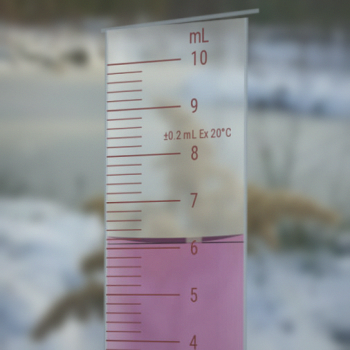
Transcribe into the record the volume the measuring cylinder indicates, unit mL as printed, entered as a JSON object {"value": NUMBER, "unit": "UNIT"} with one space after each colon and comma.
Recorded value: {"value": 6.1, "unit": "mL"}
